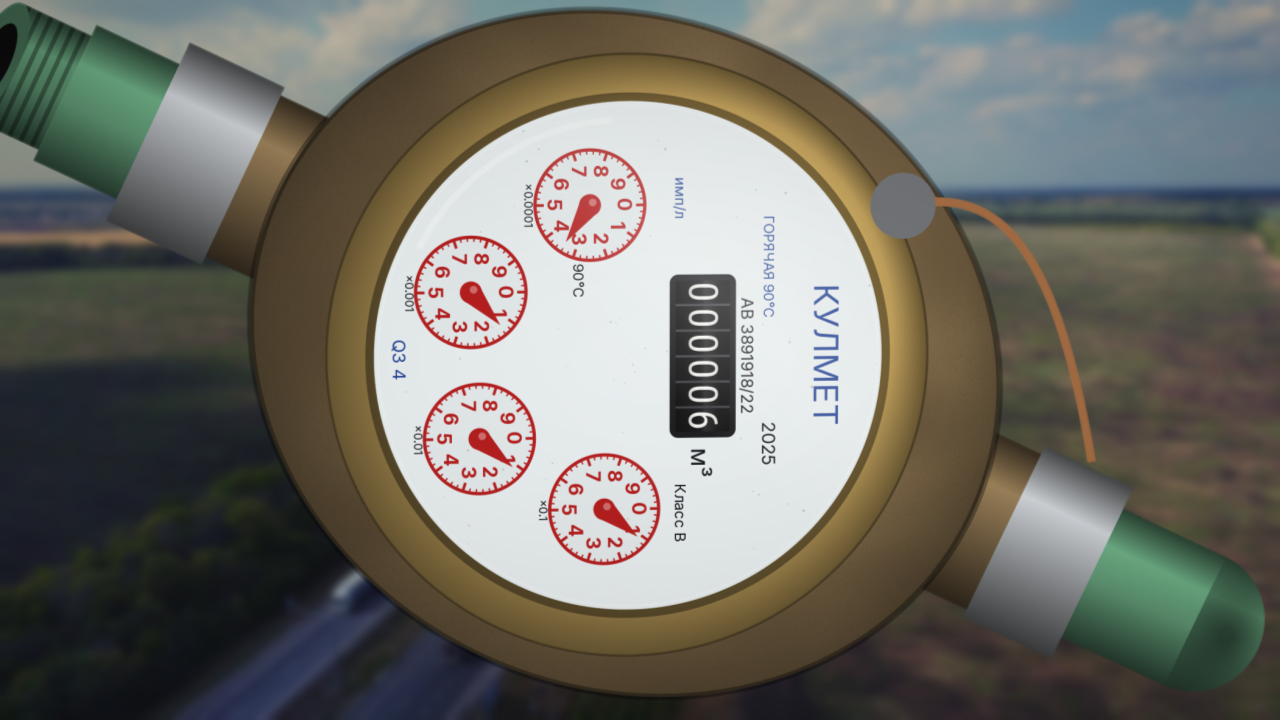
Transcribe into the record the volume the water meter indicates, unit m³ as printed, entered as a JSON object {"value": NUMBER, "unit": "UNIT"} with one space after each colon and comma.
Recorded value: {"value": 6.1113, "unit": "m³"}
